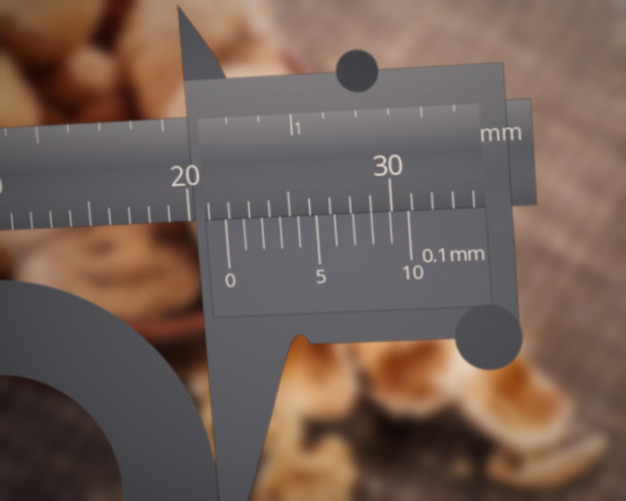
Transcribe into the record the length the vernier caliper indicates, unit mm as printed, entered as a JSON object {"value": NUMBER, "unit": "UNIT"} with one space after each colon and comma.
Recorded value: {"value": 21.8, "unit": "mm"}
